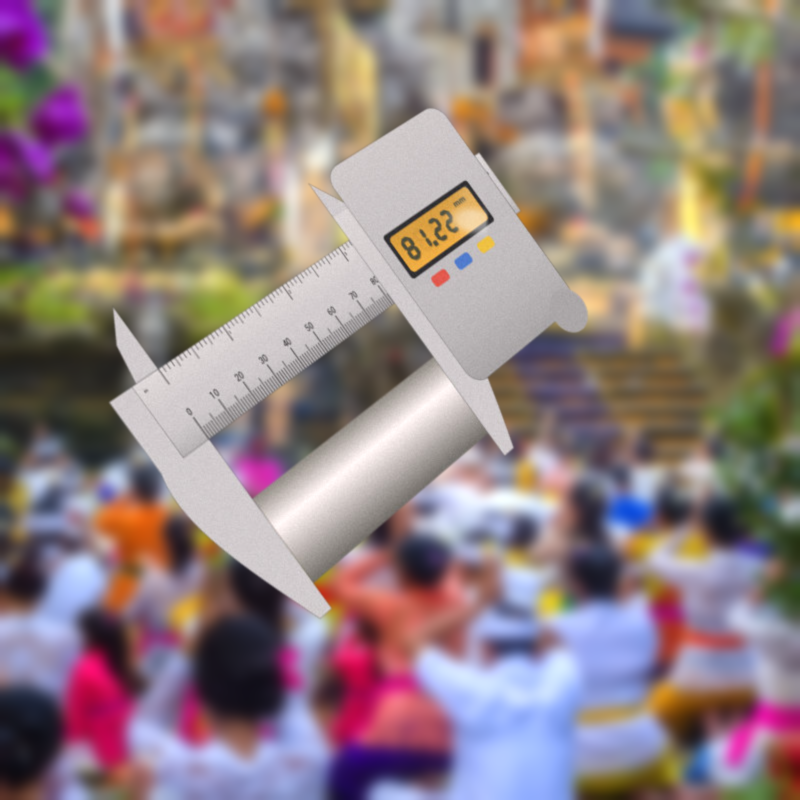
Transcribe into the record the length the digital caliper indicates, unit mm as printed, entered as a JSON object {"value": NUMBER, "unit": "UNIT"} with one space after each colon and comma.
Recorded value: {"value": 81.22, "unit": "mm"}
